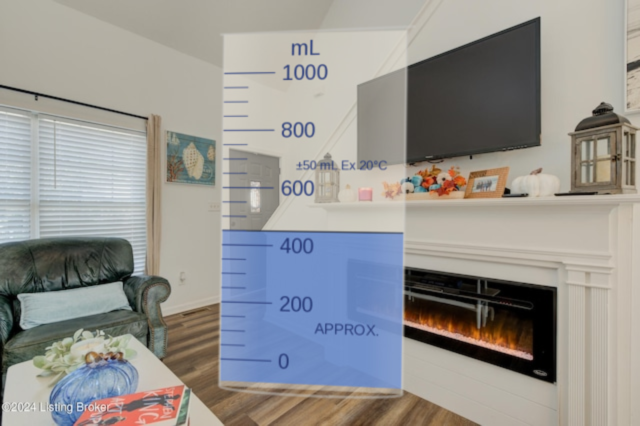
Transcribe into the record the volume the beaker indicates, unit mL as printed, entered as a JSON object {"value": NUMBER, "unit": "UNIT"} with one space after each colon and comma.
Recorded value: {"value": 450, "unit": "mL"}
